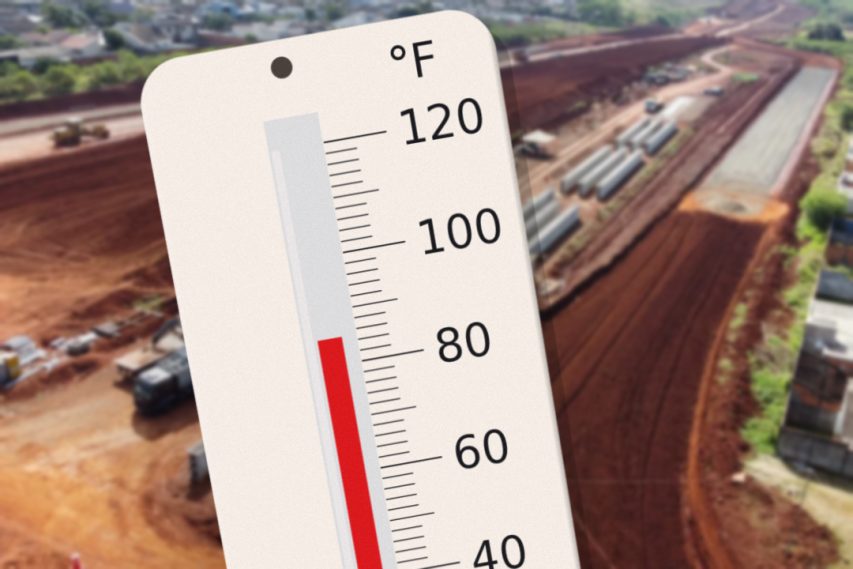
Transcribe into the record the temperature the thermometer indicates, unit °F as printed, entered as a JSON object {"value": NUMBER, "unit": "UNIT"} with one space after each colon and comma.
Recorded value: {"value": 85, "unit": "°F"}
